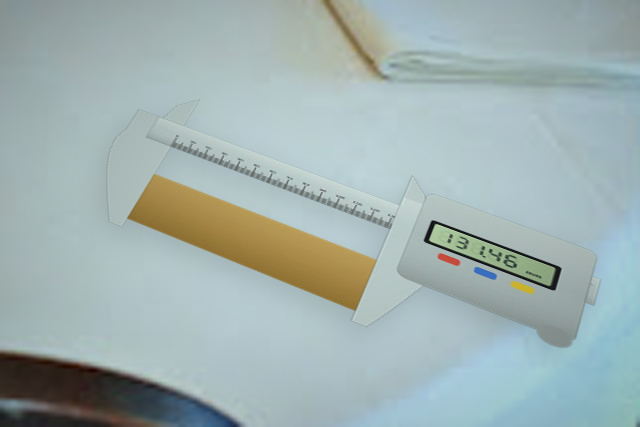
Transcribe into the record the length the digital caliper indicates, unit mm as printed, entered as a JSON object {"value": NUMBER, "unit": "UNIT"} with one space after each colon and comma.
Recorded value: {"value": 131.46, "unit": "mm"}
